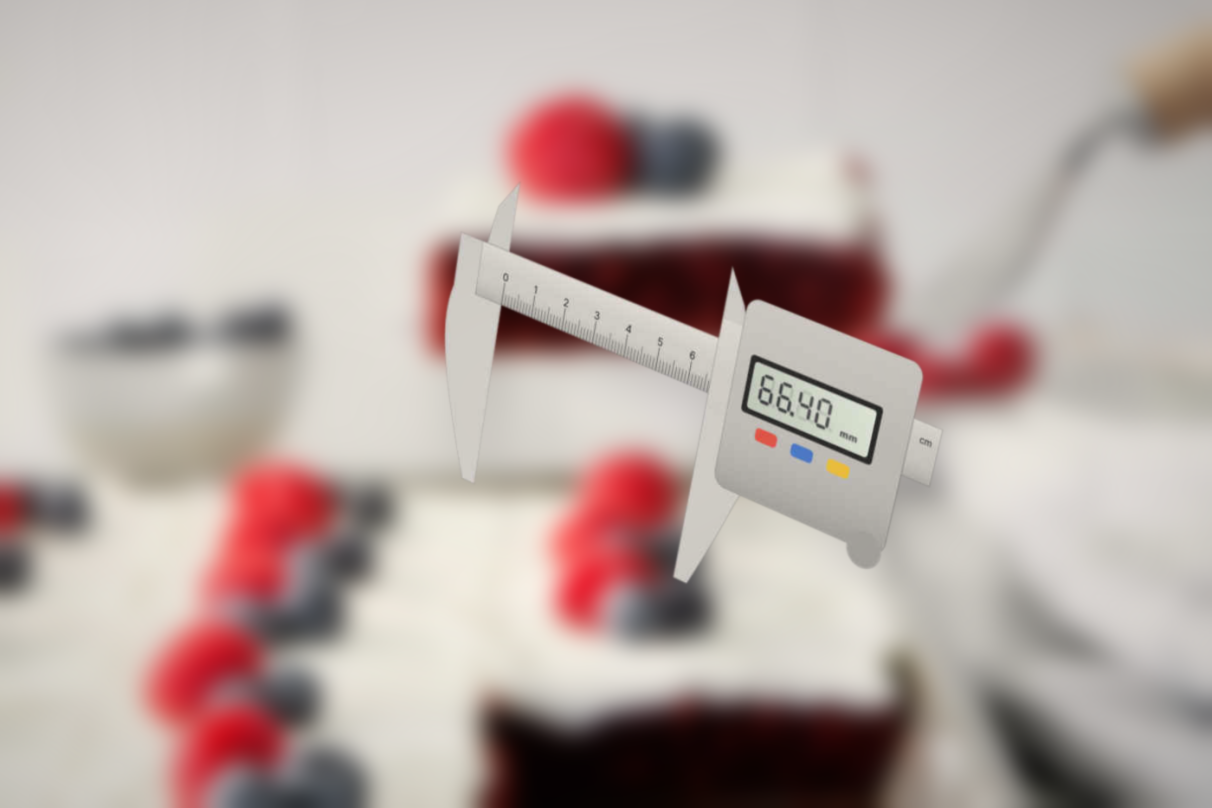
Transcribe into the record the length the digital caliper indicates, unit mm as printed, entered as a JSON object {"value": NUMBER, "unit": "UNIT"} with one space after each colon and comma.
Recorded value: {"value": 66.40, "unit": "mm"}
